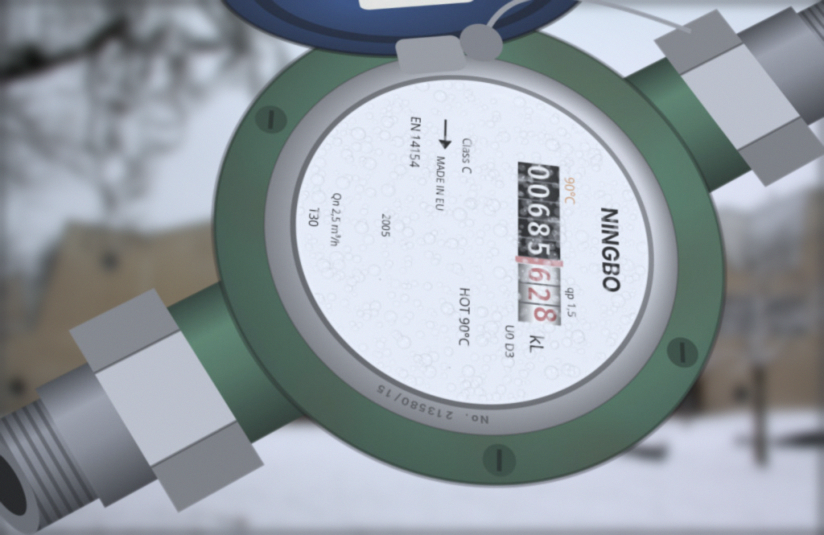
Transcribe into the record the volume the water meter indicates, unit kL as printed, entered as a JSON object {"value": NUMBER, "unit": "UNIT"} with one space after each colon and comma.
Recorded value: {"value": 685.628, "unit": "kL"}
